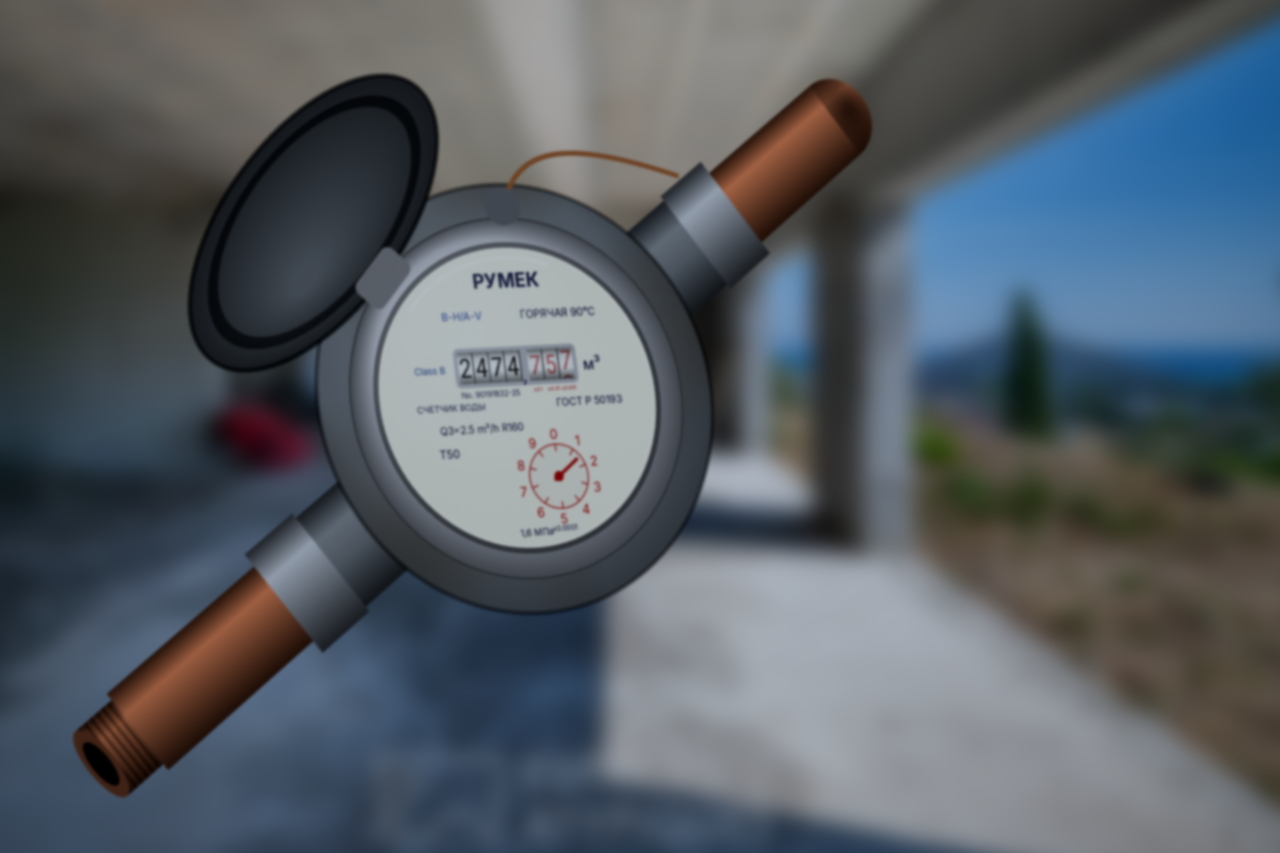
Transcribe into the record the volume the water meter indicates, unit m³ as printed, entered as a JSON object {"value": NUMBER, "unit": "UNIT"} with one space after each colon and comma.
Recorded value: {"value": 2474.7571, "unit": "m³"}
